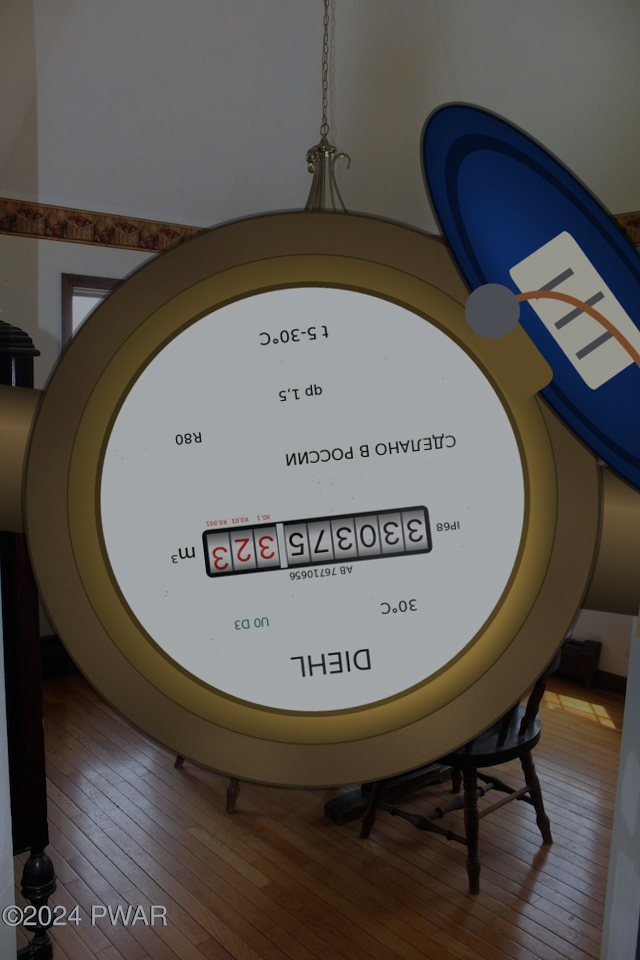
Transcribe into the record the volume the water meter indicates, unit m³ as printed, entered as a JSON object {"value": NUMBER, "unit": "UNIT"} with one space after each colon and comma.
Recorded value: {"value": 330375.323, "unit": "m³"}
